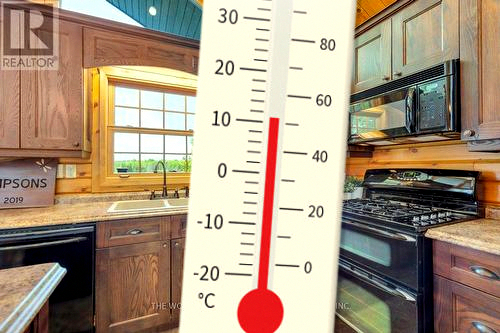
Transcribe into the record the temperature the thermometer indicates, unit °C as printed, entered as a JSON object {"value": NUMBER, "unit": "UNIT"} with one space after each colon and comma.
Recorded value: {"value": 11, "unit": "°C"}
